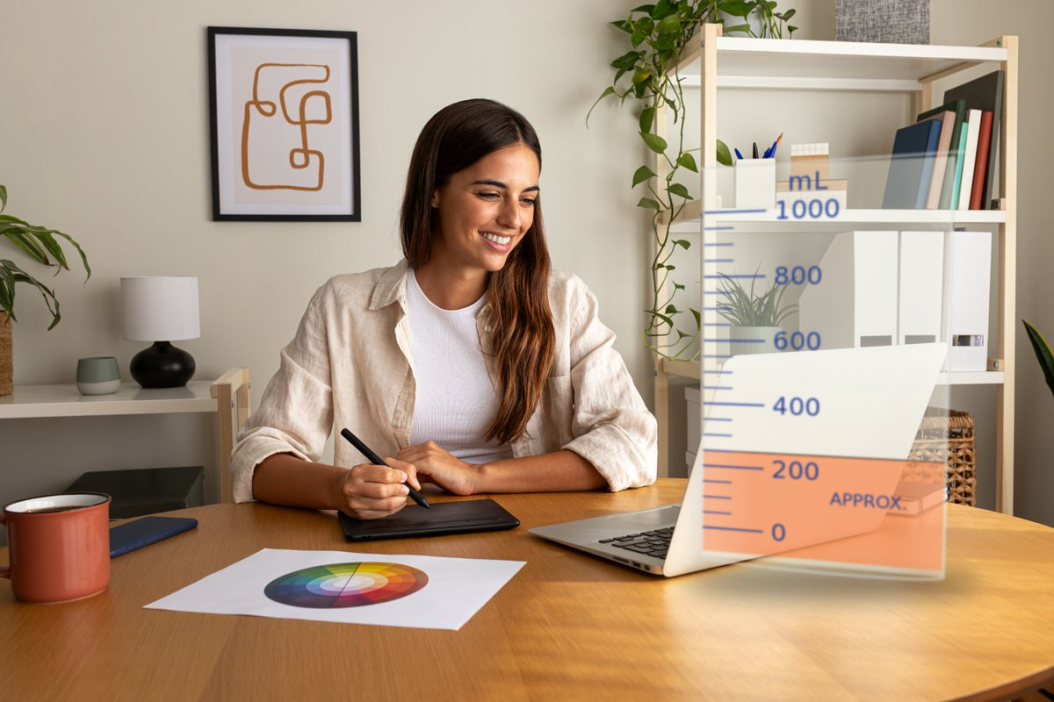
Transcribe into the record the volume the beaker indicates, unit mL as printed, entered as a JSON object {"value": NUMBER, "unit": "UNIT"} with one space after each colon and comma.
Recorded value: {"value": 250, "unit": "mL"}
